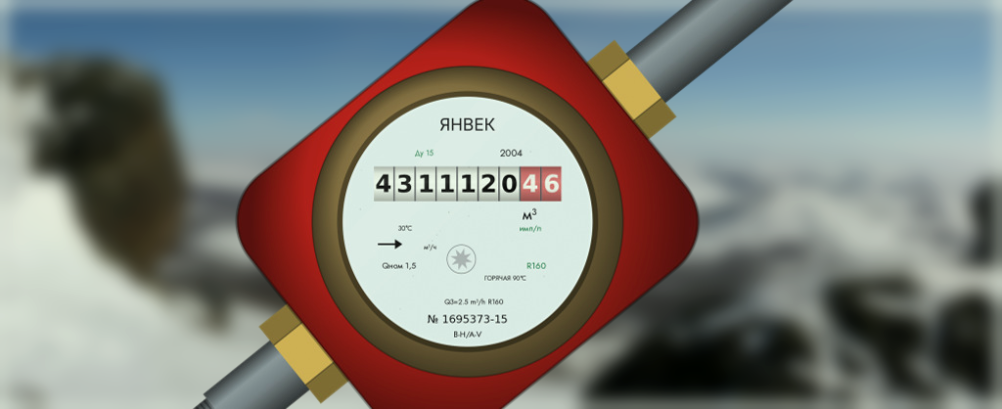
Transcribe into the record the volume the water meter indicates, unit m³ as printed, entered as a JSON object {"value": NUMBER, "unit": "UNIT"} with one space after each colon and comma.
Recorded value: {"value": 4311120.46, "unit": "m³"}
